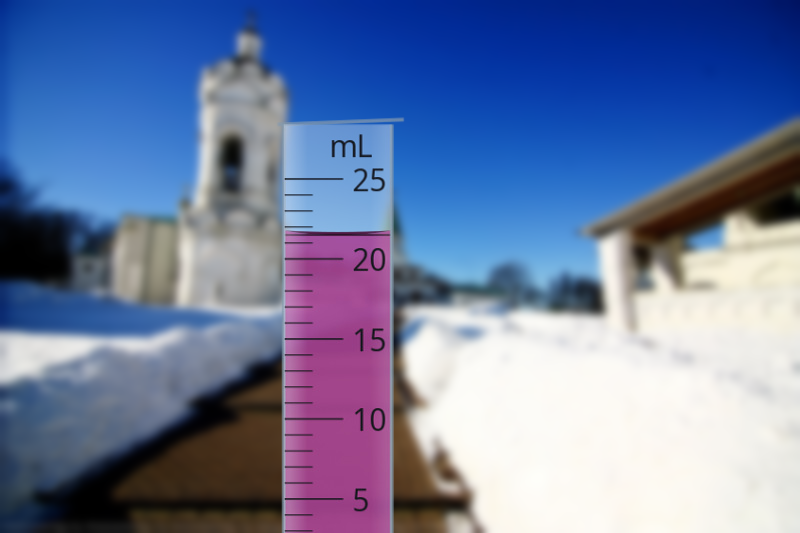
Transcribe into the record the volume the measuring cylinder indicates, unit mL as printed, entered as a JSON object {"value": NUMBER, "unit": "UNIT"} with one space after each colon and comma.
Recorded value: {"value": 21.5, "unit": "mL"}
